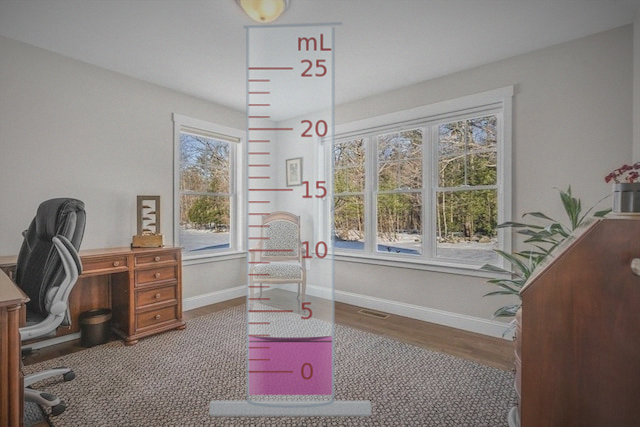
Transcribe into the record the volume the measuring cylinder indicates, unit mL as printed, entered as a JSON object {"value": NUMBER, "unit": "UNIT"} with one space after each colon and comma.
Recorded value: {"value": 2.5, "unit": "mL"}
